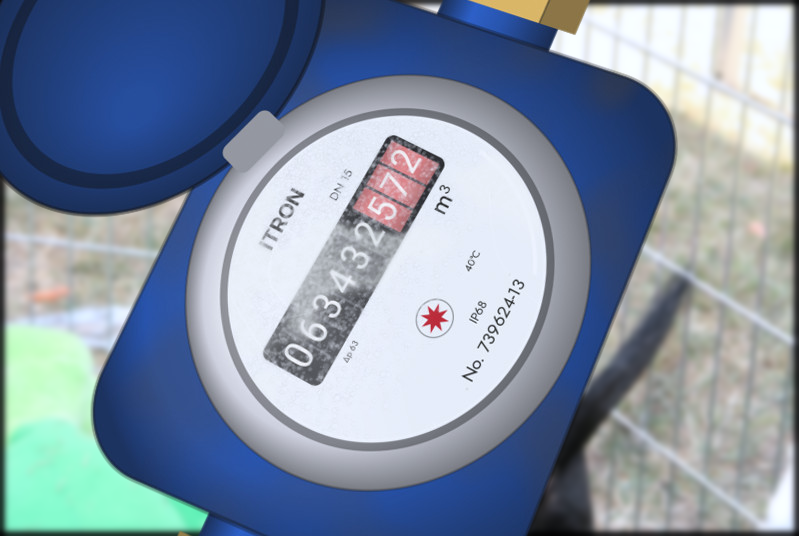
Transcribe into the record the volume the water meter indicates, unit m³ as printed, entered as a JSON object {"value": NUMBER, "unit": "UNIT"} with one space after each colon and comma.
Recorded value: {"value": 63432.572, "unit": "m³"}
